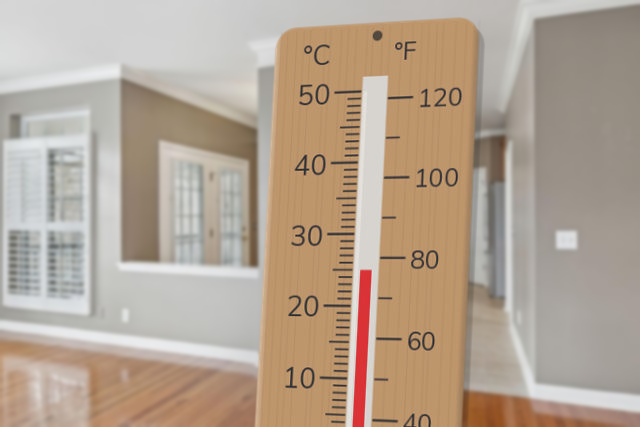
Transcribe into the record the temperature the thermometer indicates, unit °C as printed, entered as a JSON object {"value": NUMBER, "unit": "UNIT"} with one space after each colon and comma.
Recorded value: {"value": 25, "unit": "°C"}
